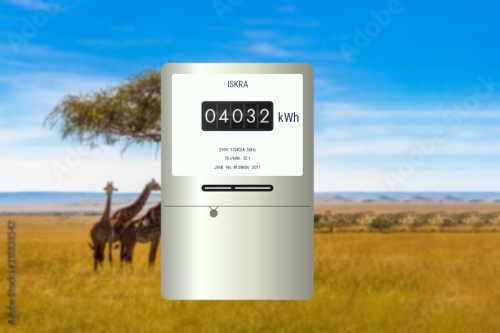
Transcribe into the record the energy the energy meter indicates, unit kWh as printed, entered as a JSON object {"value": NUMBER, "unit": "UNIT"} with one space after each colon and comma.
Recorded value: {"value": 4032, "unit": "kWh"}
